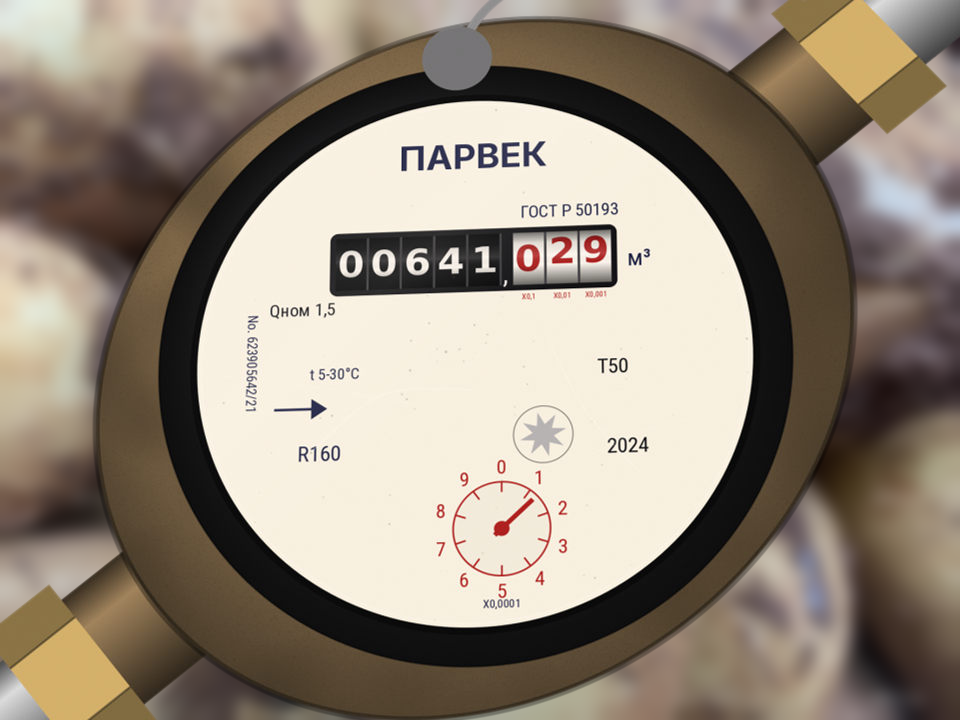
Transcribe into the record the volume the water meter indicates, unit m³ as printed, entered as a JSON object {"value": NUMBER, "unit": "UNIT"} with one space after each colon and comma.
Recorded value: {"value": 641.0291, "unit": "m³"}
